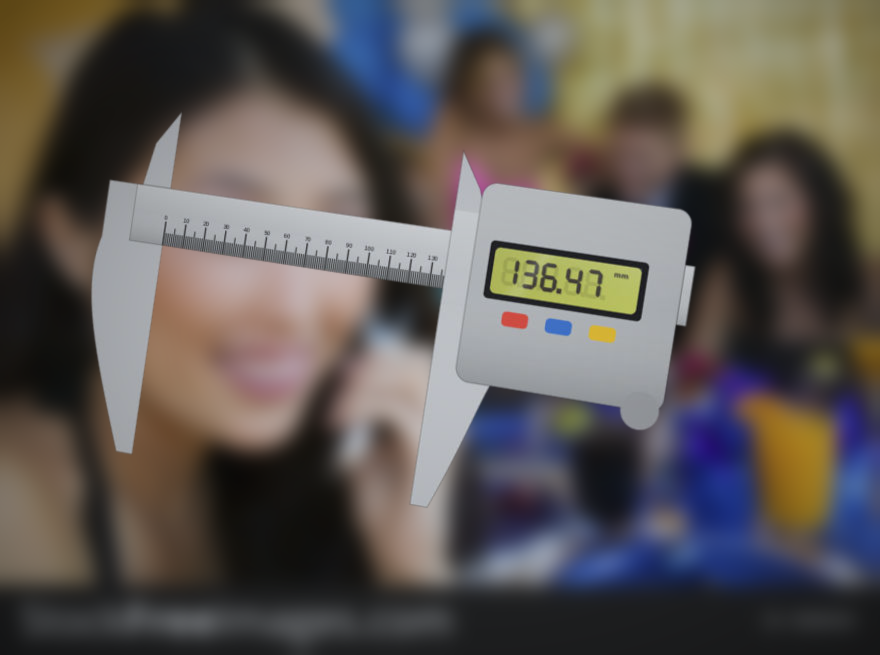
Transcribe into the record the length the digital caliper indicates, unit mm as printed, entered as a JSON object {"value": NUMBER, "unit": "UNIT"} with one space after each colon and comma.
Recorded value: {"value": 136.47, "unit": "mm"}
